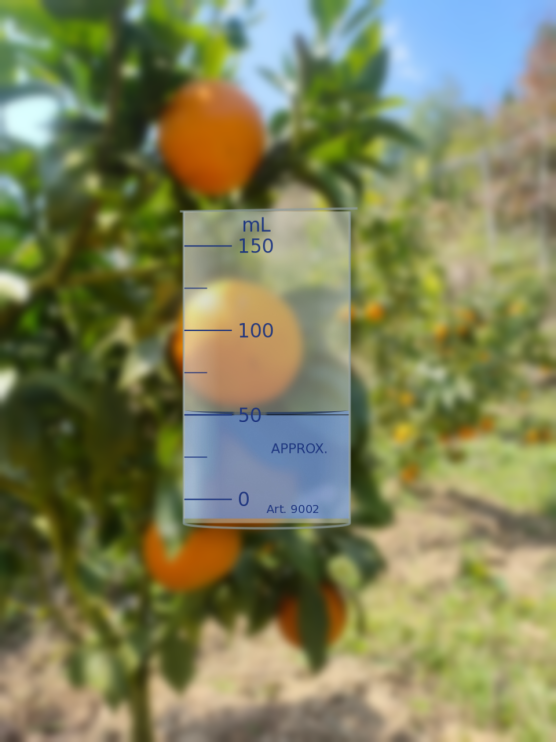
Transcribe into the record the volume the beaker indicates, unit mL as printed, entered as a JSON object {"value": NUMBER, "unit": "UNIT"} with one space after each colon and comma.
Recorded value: {"value": 50, "unit": "mL"}
